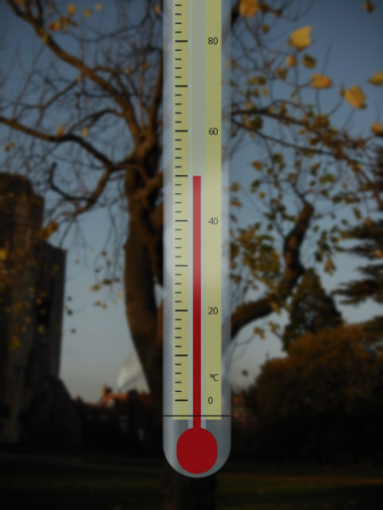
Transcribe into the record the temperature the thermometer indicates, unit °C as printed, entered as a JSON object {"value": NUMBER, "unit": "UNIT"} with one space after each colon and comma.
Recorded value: {"value": 50, "unit": "°C"}
